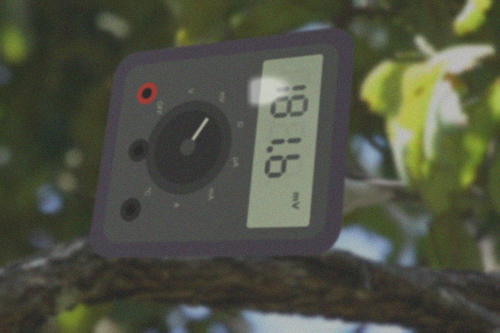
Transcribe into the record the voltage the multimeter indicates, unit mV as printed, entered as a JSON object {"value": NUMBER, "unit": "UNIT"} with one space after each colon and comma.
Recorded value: {"value": 181.6, "unit": "mV"}
